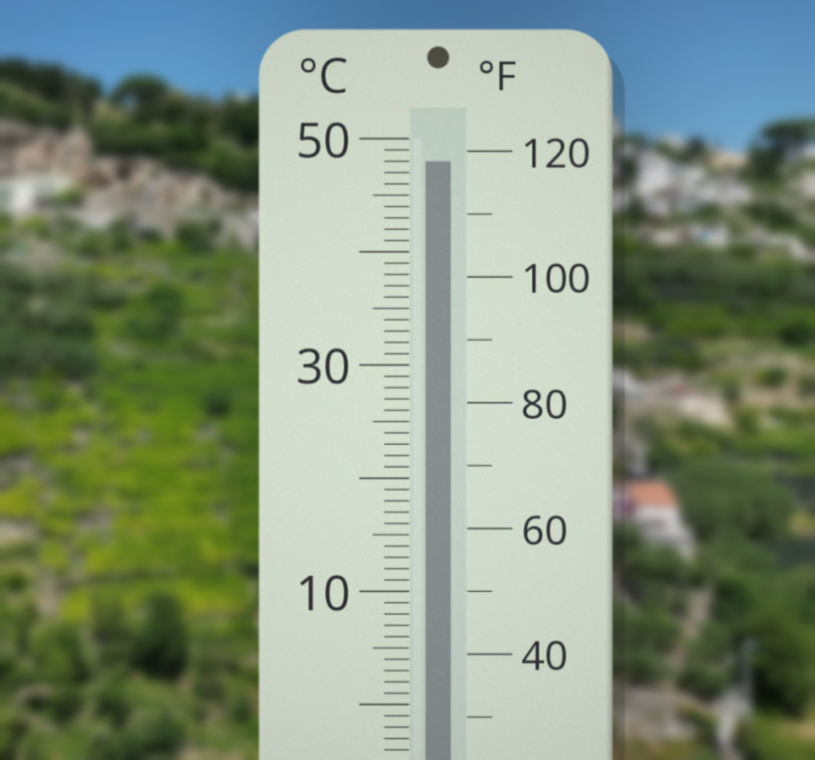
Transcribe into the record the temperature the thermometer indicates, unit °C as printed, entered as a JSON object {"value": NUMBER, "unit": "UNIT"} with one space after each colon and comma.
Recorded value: {"value": 48, "unit": "°C"}
